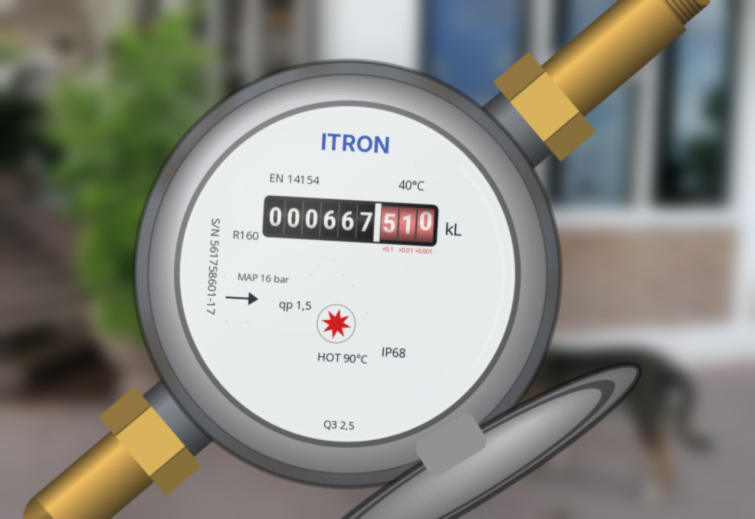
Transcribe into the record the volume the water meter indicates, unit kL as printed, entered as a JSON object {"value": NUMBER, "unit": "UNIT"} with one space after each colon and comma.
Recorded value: {"value": 667.510, "unit": "kL"}
